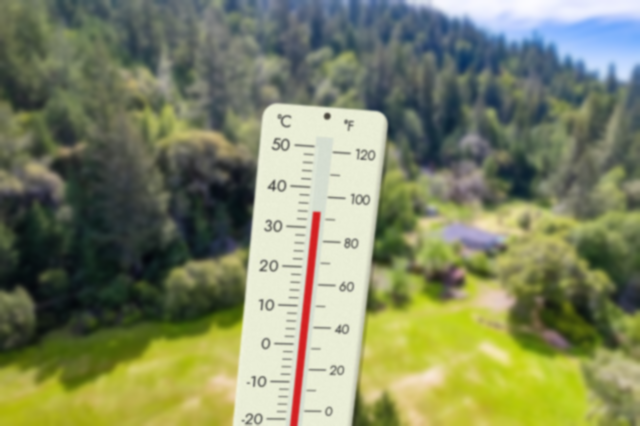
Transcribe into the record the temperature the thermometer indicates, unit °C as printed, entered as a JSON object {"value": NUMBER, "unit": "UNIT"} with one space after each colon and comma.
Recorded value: {"value": 34, "unit": "°C"}
